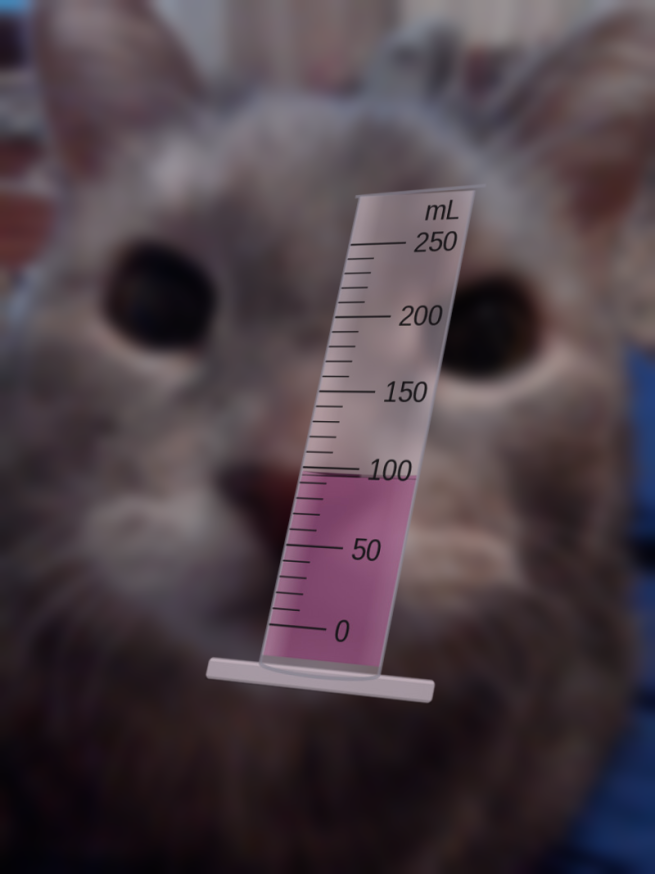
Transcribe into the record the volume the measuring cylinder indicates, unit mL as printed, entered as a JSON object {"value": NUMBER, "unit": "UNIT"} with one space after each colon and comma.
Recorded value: {"value": 95, "unit": "mL"}
